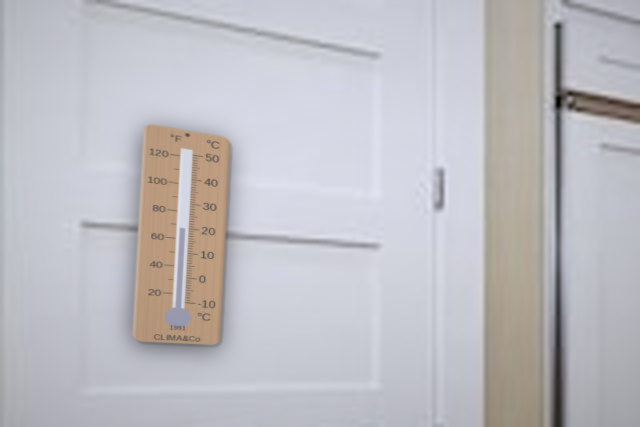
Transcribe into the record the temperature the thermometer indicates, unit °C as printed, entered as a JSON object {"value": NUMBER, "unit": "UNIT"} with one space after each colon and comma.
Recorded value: {"value": 20, "unit": "°C"}
